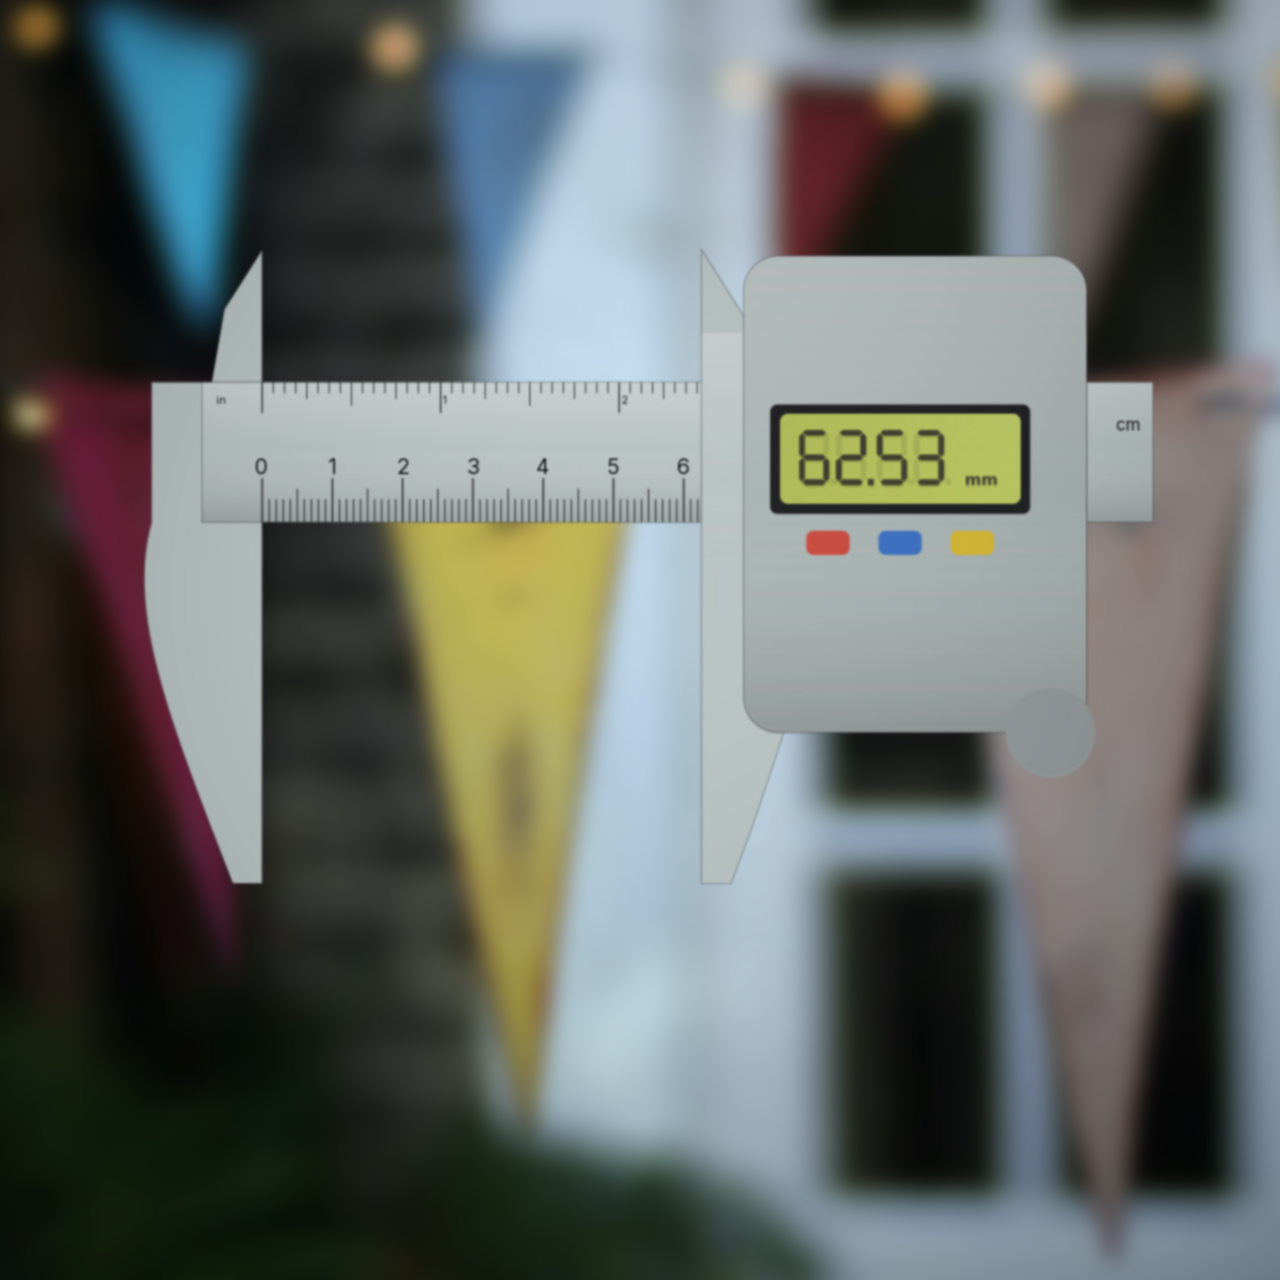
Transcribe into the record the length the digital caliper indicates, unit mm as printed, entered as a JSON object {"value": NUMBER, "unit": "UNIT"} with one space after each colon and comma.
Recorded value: {"value": 62.53, "unit": "mm"}
